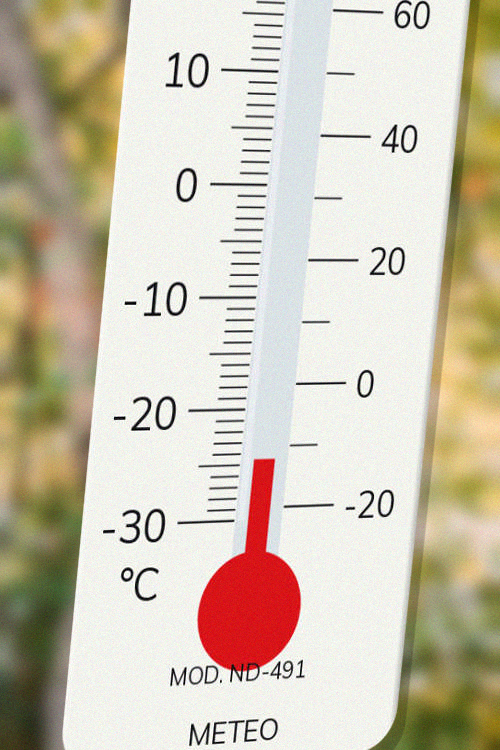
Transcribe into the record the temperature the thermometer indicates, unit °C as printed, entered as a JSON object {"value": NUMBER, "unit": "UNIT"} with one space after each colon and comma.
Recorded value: {"value": -24.5, "unit": "°C"}
